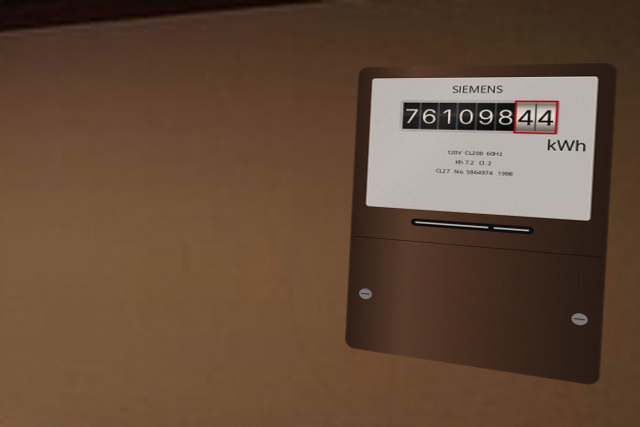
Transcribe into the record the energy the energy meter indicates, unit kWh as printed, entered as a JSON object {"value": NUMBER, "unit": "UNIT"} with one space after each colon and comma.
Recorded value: {"value": 761098.44, "unit": "kWh"}
